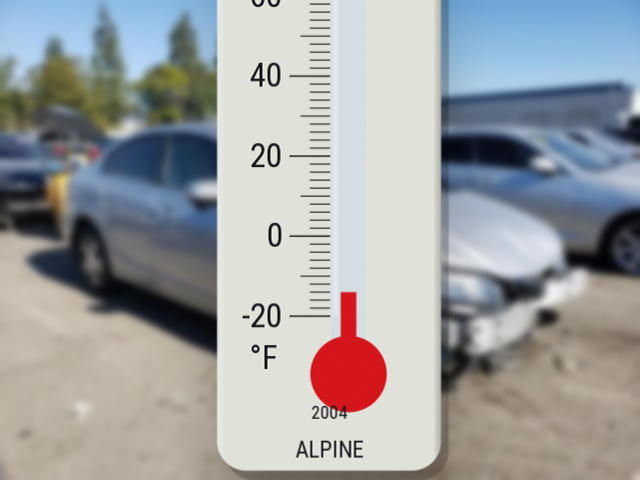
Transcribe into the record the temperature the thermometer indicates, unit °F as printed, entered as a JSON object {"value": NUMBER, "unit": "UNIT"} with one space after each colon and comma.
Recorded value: {"value": -14, "unit": "°F"}
